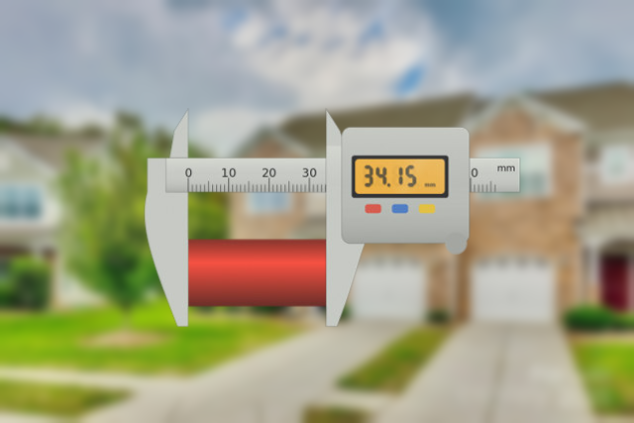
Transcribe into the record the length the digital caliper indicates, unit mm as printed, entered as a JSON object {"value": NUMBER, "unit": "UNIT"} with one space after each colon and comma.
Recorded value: {"value": 34.15, "unit": "mm"}
